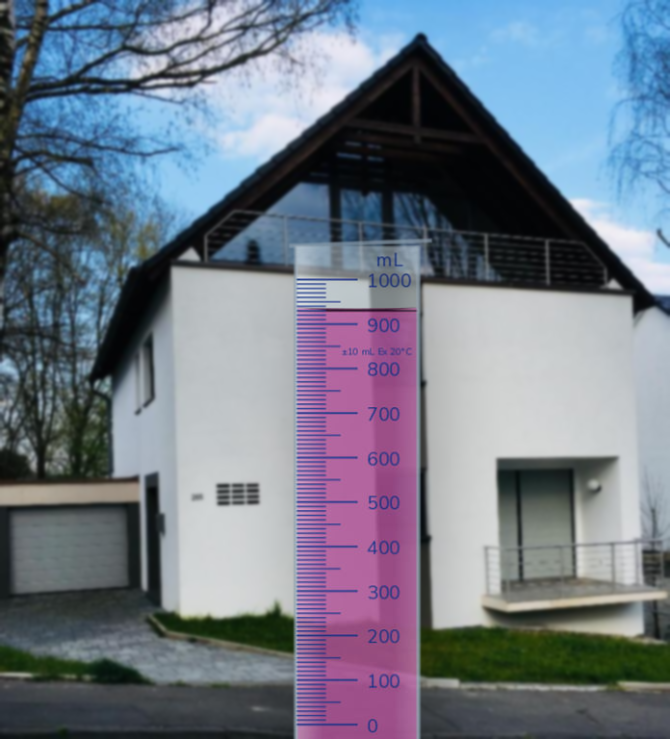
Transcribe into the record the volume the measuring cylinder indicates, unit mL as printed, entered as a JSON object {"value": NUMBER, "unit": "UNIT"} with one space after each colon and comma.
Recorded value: {"value": 930, "unit": "mL"}
